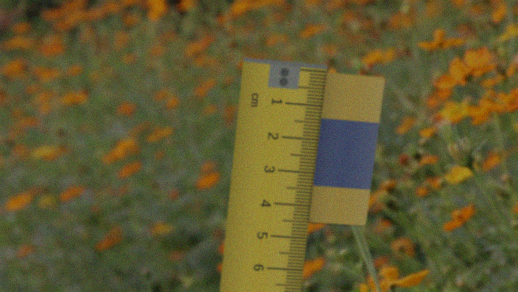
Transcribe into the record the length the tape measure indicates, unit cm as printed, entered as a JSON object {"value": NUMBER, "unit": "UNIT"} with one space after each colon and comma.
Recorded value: {"value": 4.5, "unit": "cm"}
